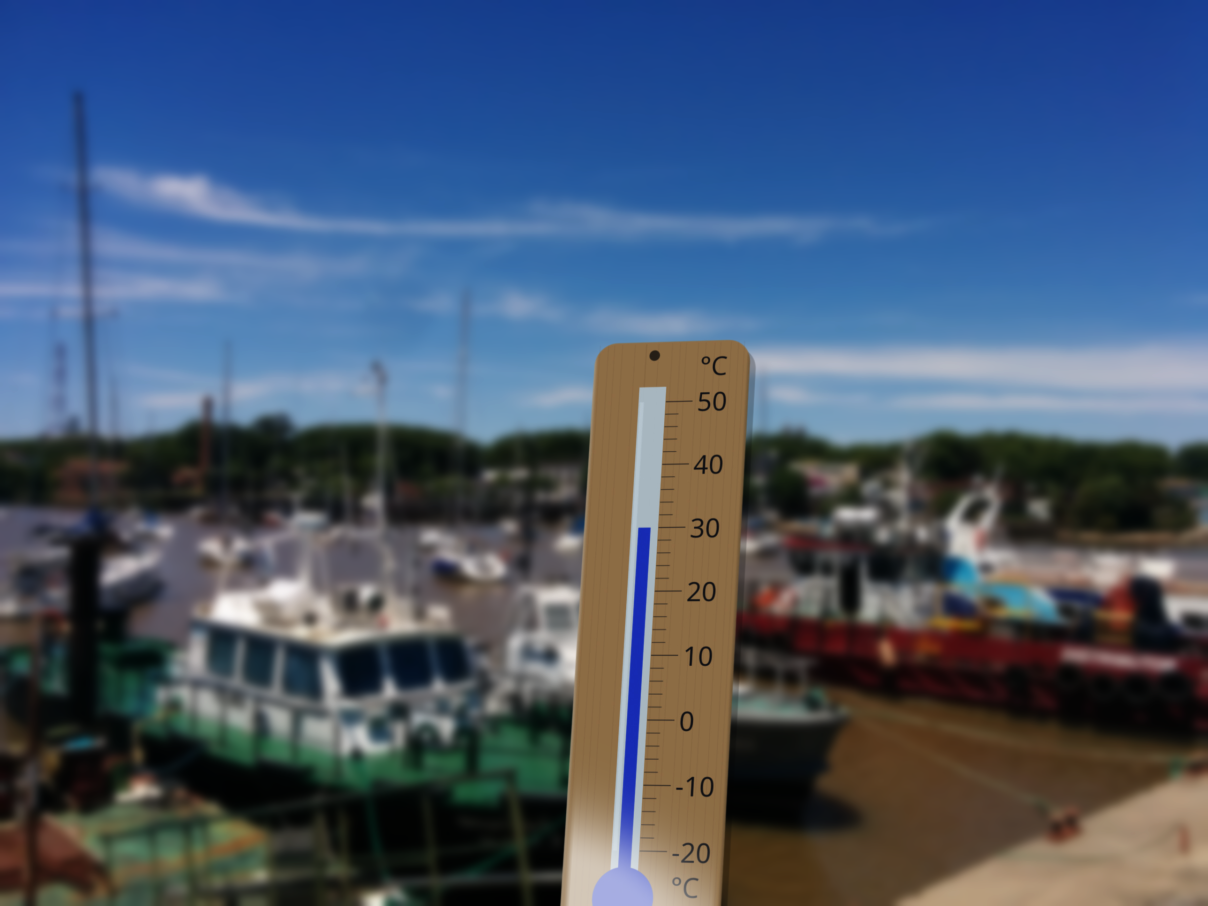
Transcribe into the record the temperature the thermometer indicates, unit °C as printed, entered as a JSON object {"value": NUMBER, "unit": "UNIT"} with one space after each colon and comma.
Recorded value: {"value": 30, "unit": "°C"}
